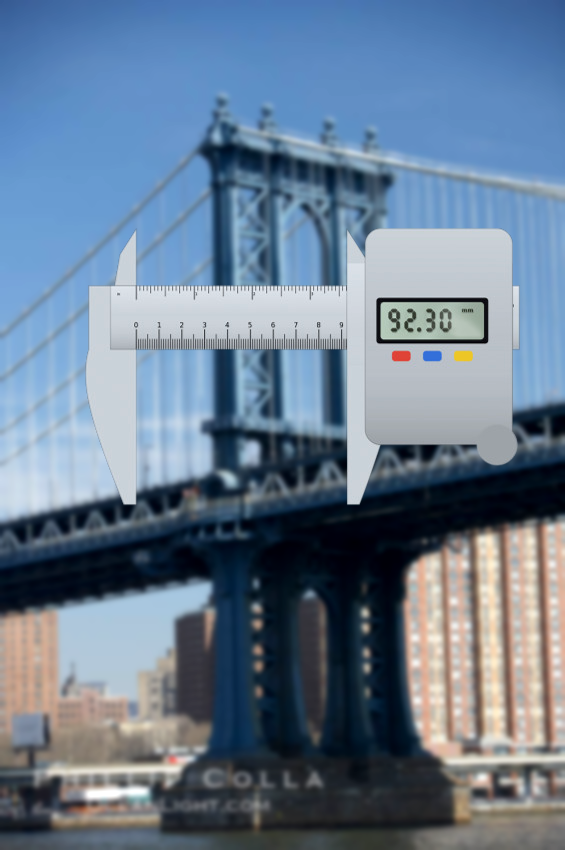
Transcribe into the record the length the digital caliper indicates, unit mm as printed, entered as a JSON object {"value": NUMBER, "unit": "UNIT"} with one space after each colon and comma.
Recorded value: {"value": 92.30, "unit": "mm"}
